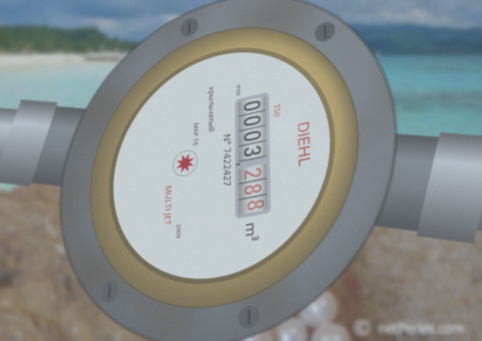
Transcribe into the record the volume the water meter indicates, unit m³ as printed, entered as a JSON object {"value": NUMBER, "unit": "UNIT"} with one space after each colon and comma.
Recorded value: {"value": 3.288, "unit": "m³"}
